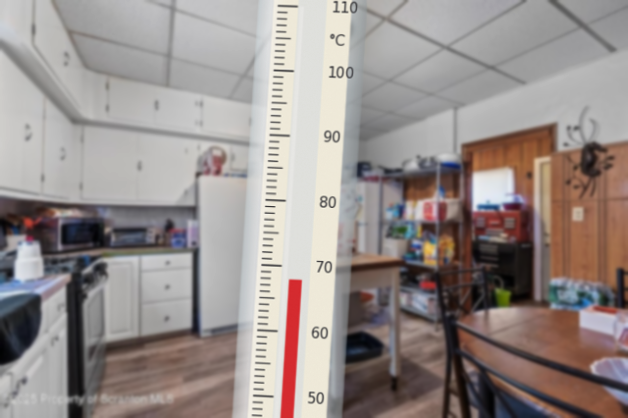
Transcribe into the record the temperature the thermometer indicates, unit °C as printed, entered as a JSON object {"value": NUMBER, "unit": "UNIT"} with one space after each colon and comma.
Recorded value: {"value": 68, "unit": "°C"}
